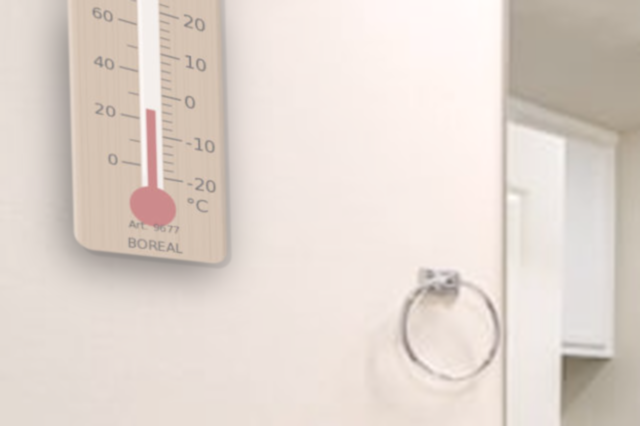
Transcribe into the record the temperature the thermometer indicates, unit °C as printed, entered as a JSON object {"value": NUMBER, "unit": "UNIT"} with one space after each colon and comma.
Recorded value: {"value": -4, "unit": "°C"}
